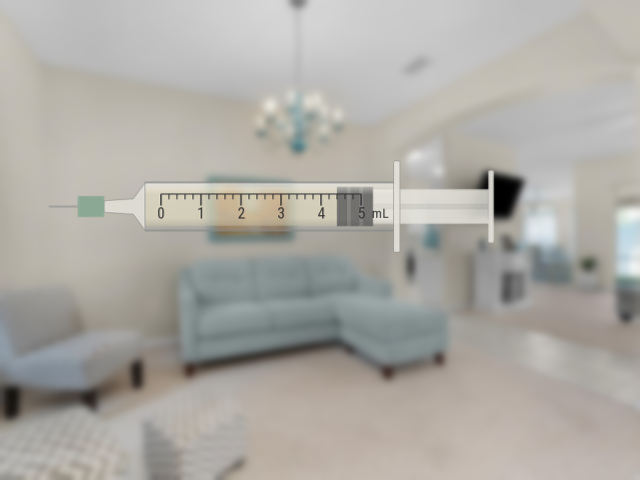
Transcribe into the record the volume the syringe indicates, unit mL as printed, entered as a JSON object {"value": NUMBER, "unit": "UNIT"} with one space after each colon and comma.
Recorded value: {"value": 4.4, "unit": "mL"}
